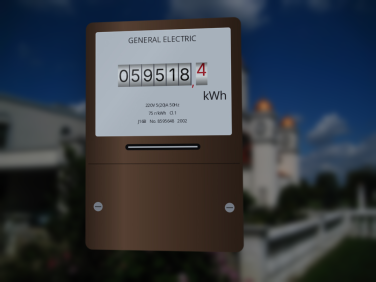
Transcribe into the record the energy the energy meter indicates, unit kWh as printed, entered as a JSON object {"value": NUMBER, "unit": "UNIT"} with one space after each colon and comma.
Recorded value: {"value": 59518.4, "unit": "kWh"}
